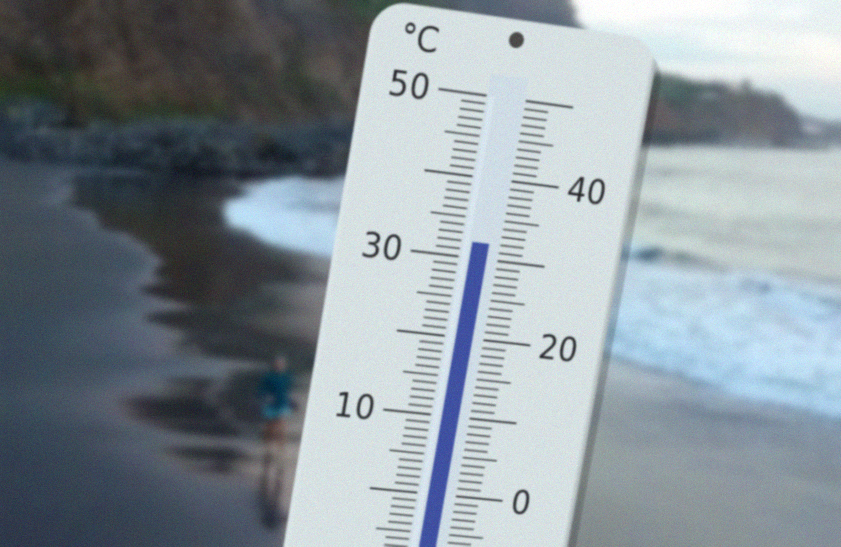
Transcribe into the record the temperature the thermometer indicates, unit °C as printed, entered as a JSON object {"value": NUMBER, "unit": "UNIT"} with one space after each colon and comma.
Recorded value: {"value": 32, "unit": "°C"}
